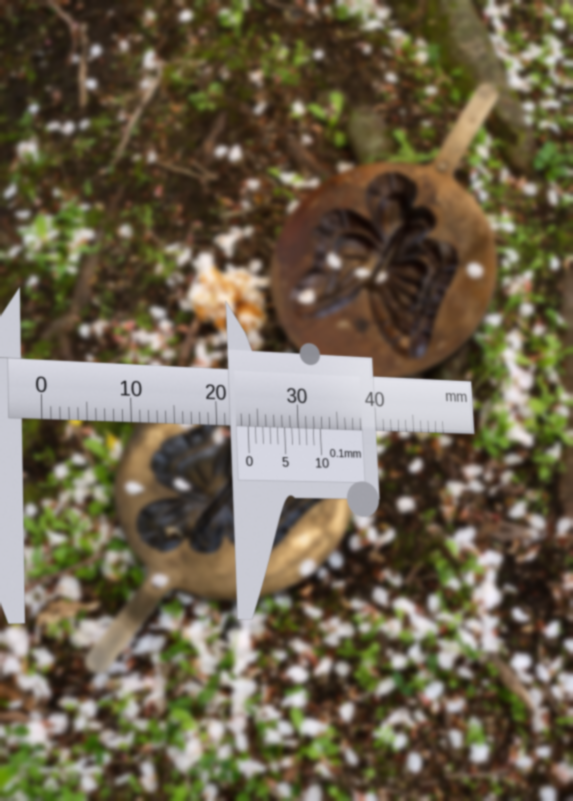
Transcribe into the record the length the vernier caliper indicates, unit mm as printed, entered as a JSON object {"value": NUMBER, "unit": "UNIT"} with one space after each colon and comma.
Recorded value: {"value": 23.8, "unit": "mm"}
